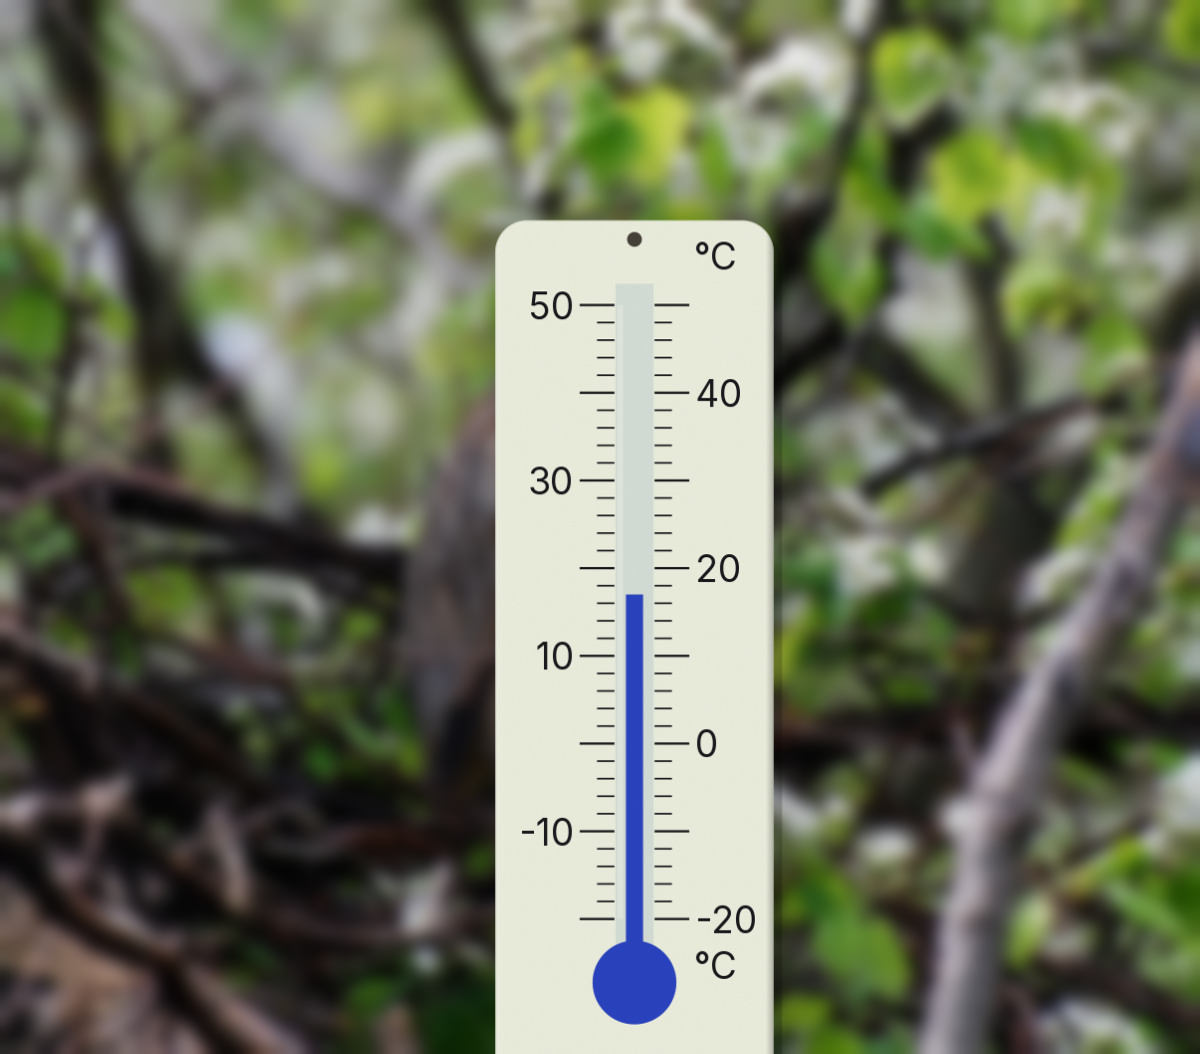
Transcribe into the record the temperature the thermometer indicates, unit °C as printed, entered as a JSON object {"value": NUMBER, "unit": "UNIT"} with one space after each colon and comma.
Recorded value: {"value": 17, "unit": "°C"}
